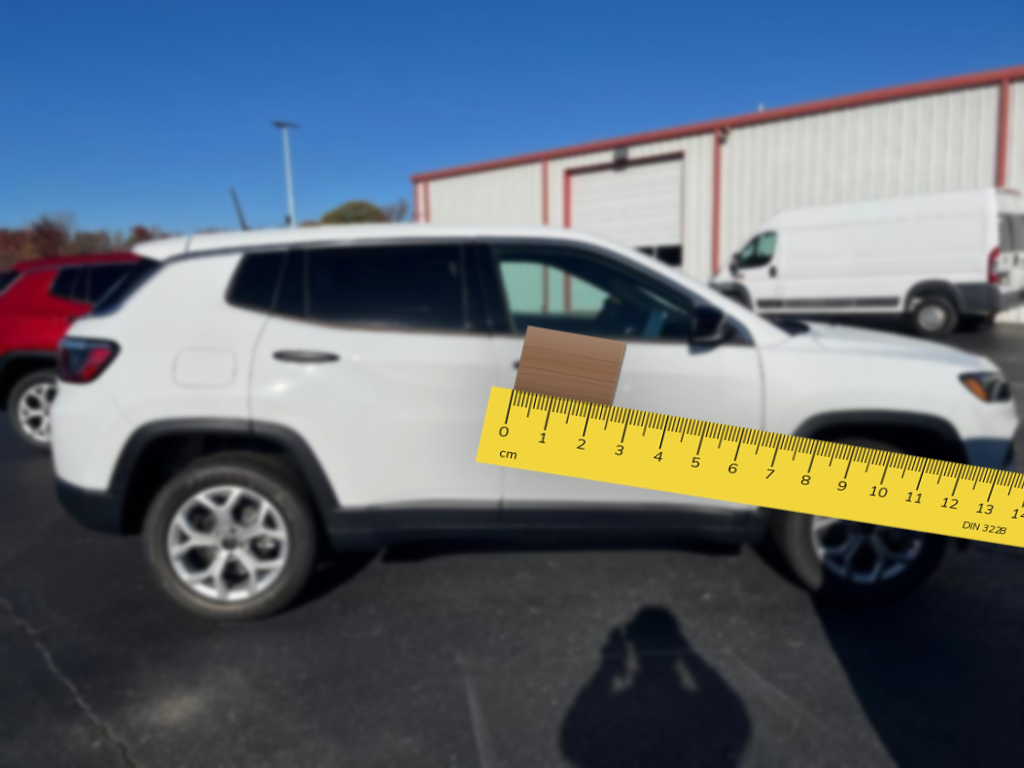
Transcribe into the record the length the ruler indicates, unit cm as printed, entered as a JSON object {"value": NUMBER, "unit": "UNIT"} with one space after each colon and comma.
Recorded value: {"value": 2.5, "unit": "cm"}
